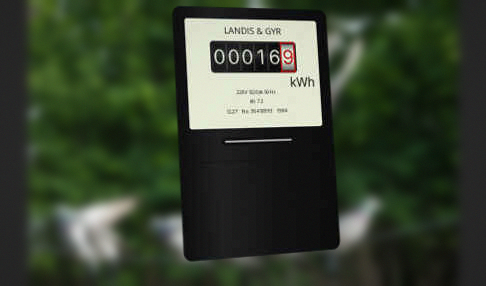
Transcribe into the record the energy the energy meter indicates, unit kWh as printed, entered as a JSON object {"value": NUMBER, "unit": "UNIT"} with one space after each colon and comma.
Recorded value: {"value": 16.9, "unit": "kWh"}
